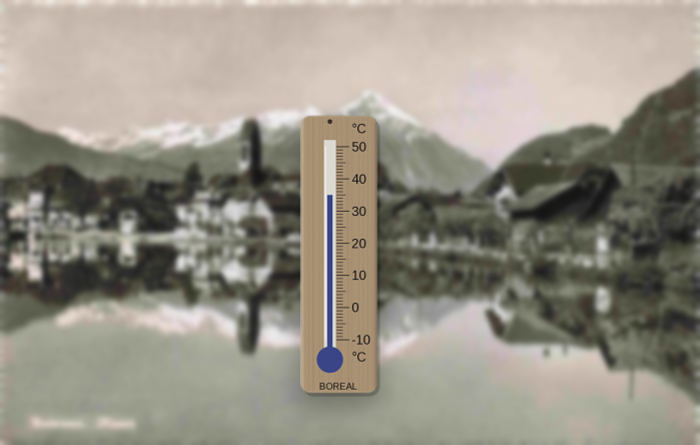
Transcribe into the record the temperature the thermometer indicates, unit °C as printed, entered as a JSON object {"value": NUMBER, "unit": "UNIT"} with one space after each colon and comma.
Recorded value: {"value": 35, "unit": "°C"}
